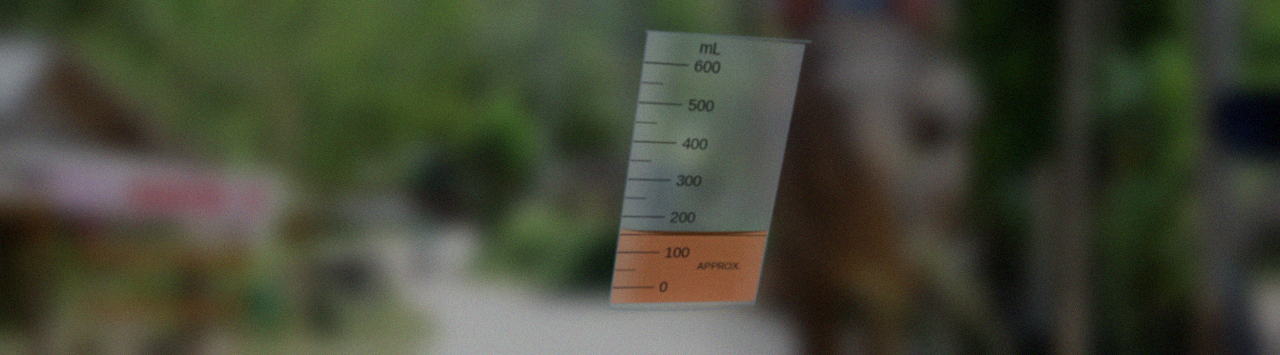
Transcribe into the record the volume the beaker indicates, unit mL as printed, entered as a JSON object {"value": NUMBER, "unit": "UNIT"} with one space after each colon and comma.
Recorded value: {"value": 150, "unit": "mL"}
